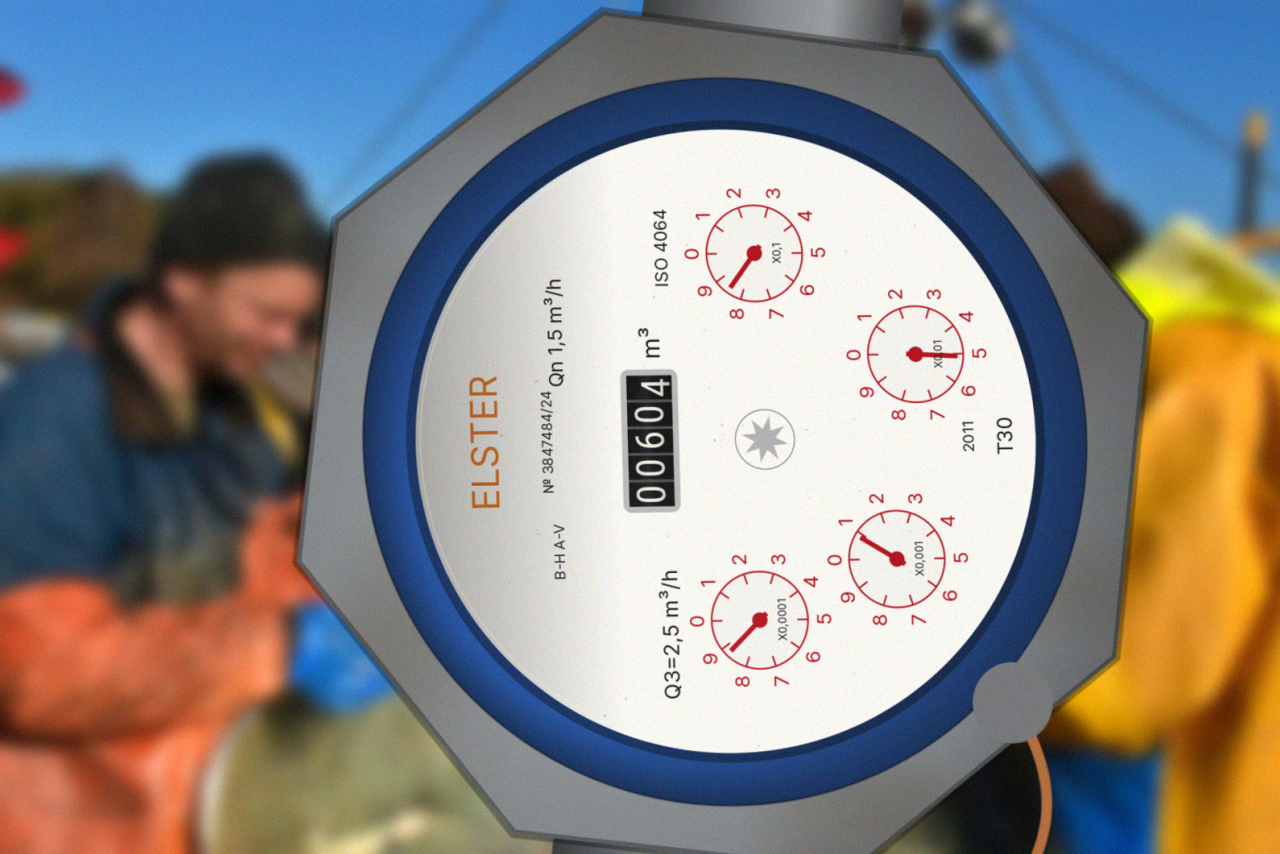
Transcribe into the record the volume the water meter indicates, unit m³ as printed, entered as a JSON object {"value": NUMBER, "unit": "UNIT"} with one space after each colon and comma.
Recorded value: {"value": 603.8508, "unit": "m³"}
